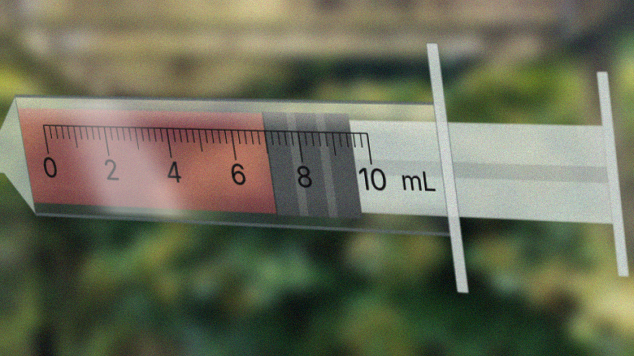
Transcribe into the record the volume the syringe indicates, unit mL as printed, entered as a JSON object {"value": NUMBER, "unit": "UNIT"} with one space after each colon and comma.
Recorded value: {"value": 7, "unit": "mL"}
